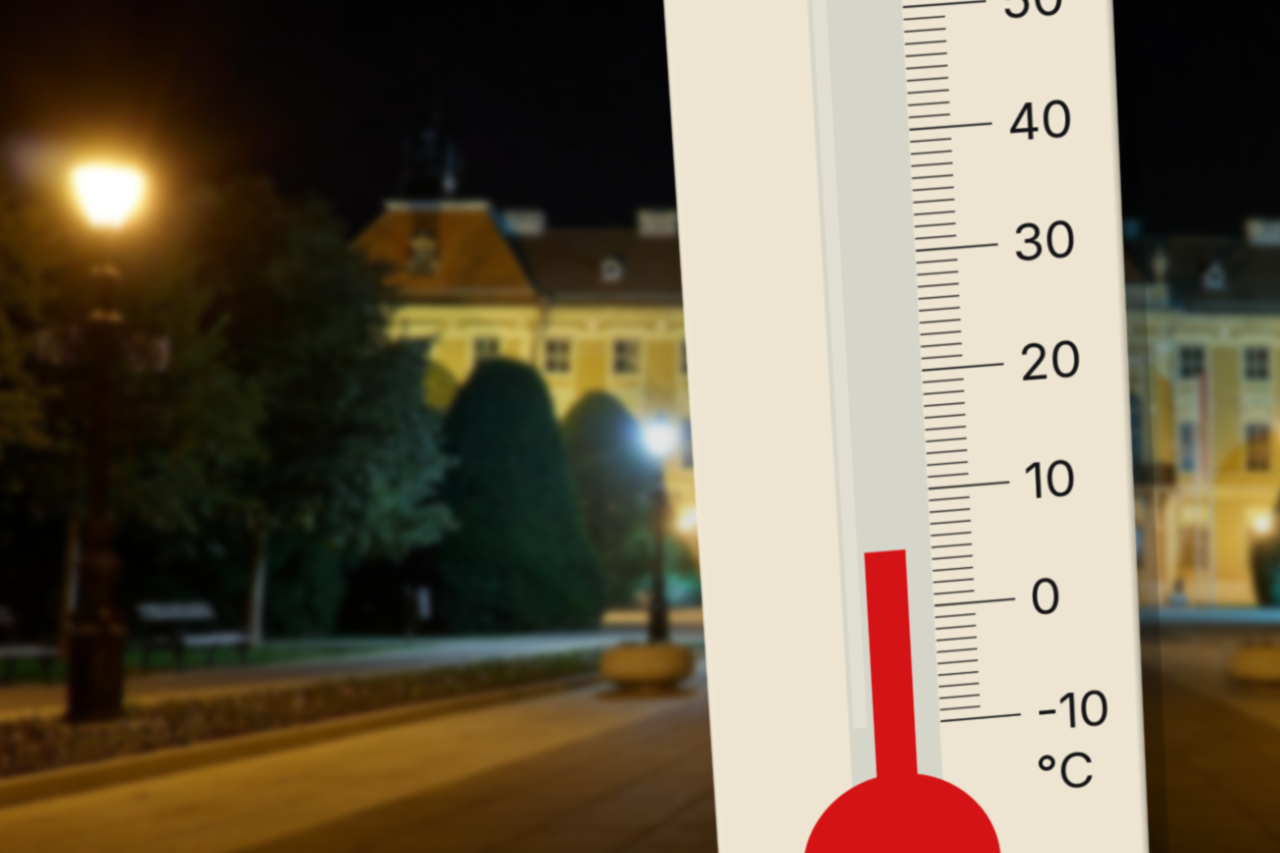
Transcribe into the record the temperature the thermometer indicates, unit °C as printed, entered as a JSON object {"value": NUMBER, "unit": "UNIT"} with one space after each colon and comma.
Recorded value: {"value": 5, "unit": "°C"}
